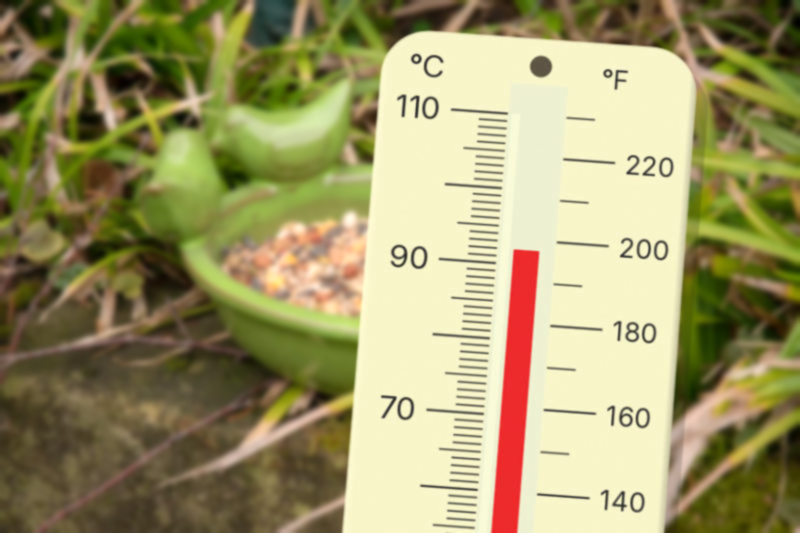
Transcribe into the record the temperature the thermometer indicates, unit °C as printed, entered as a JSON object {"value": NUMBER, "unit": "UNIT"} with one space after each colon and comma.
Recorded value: {"value": 92, "unit": "°C"}
